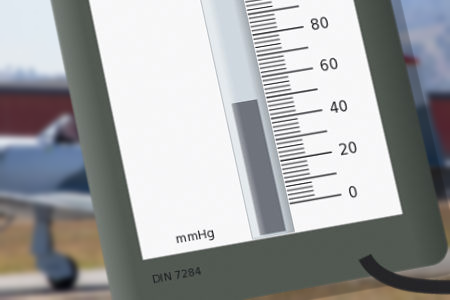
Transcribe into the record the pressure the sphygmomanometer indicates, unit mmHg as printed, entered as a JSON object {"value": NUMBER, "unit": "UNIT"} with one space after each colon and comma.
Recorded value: {"value": 50, "unit": "mmHg"}
